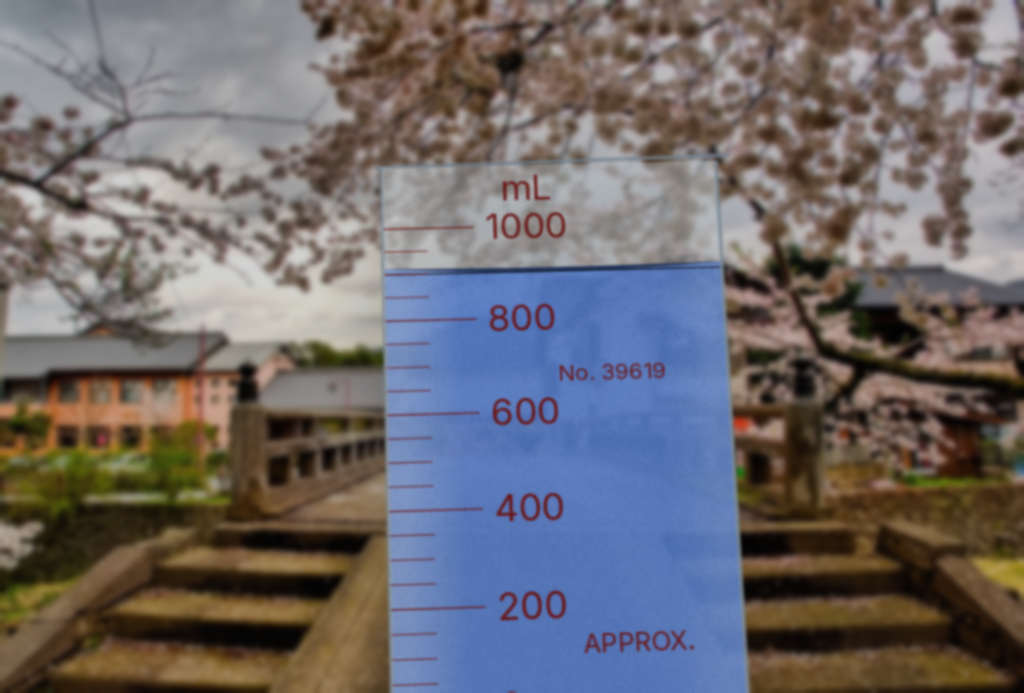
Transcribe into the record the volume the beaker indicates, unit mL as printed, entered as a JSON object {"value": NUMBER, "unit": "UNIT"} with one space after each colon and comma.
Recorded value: {"value": 900, "unit": "mL"}
